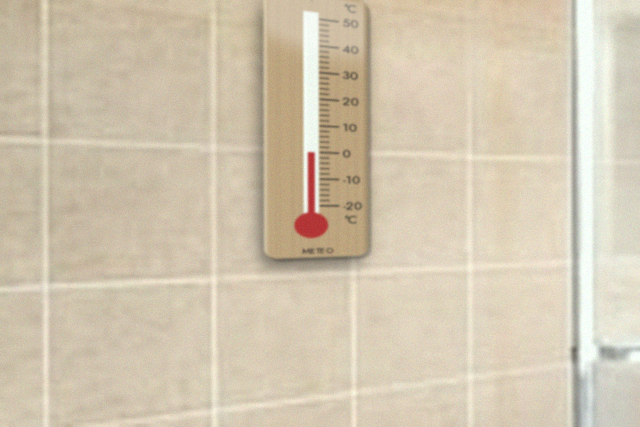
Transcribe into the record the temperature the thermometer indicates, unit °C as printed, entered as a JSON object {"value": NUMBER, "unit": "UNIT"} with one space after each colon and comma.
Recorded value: {"value": 0, "unit": "°C"}
